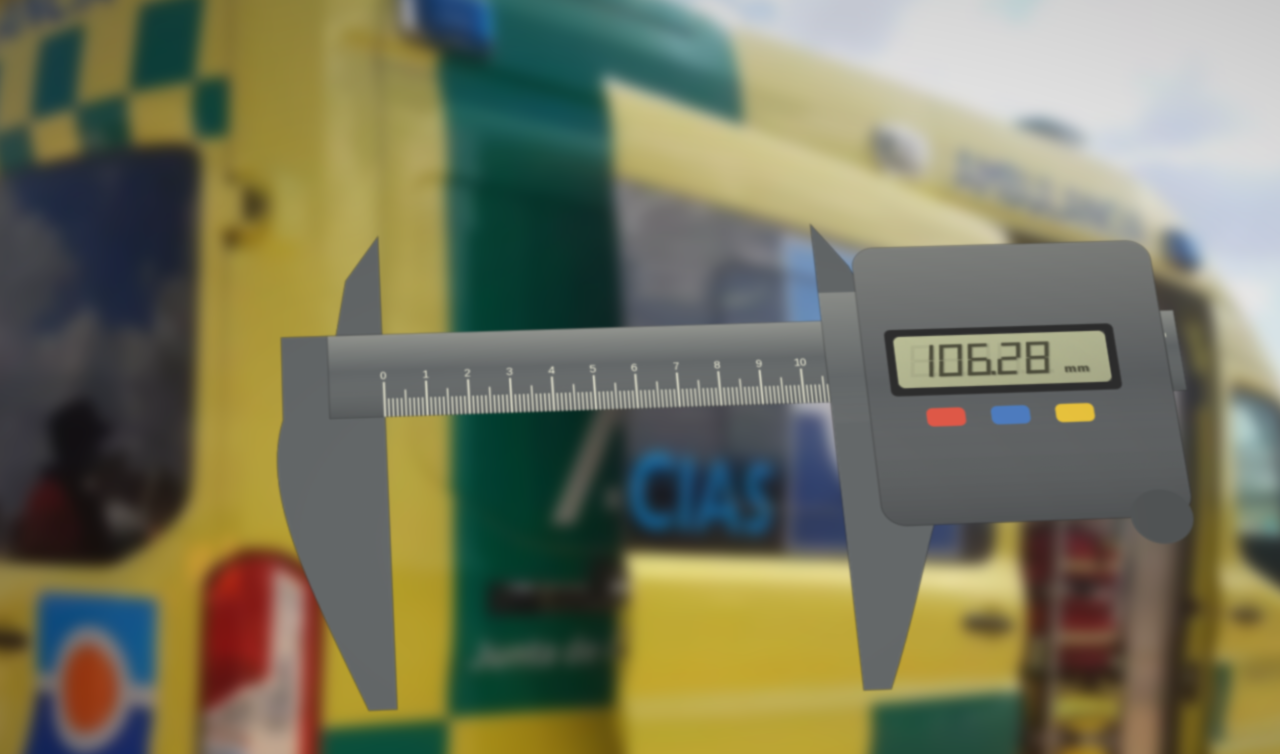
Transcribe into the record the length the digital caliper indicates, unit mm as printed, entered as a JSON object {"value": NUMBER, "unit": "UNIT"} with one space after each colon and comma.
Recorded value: {"value": 106.28, "unit": "mm"}
